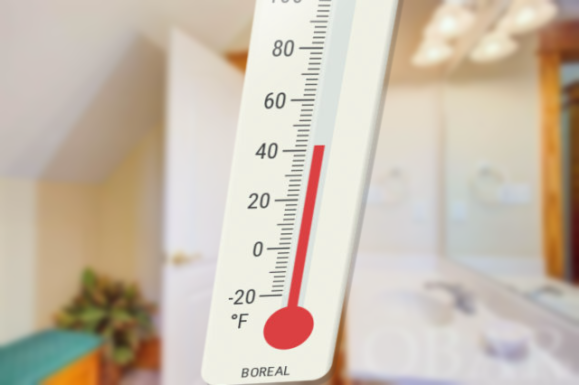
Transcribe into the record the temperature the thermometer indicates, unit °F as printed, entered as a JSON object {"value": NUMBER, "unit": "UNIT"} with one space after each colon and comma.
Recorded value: {"value": 42, "unit": "°F"}
